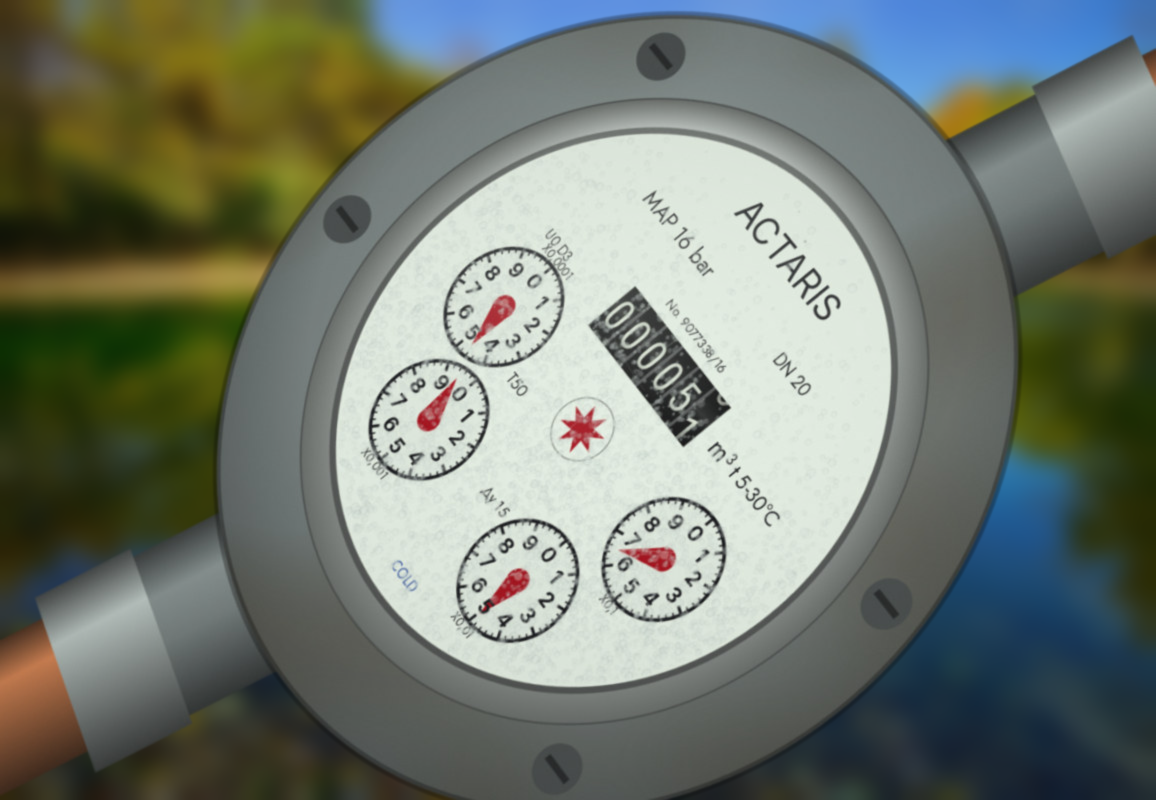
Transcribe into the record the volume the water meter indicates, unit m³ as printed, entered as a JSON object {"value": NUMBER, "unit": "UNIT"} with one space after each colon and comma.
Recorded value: {"value": 50.6494, "unit": "m³"}
